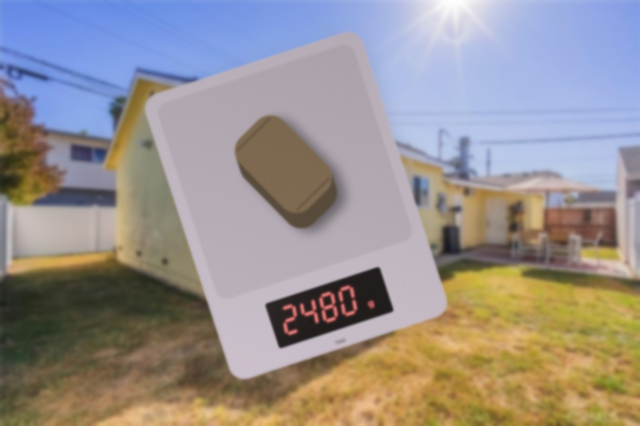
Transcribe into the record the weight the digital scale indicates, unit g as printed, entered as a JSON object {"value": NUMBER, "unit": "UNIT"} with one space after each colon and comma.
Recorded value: {"value": 2480, "unit": "g"}
